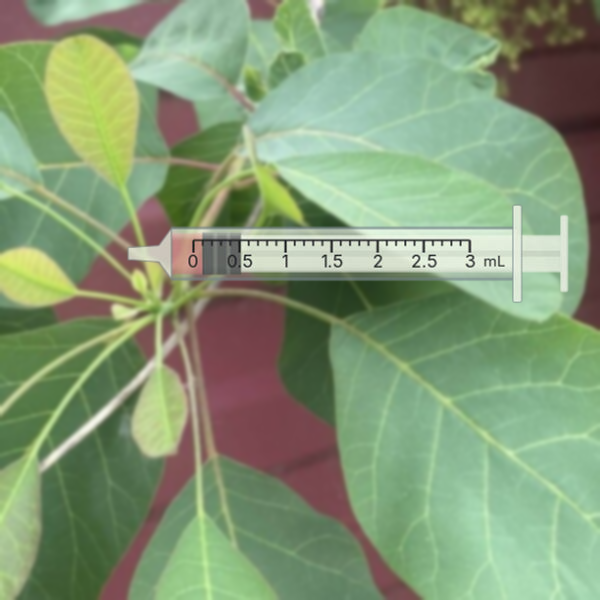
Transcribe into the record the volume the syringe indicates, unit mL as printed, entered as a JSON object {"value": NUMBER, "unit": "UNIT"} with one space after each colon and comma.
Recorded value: {"value": 0.1, "unit": "mL"}
